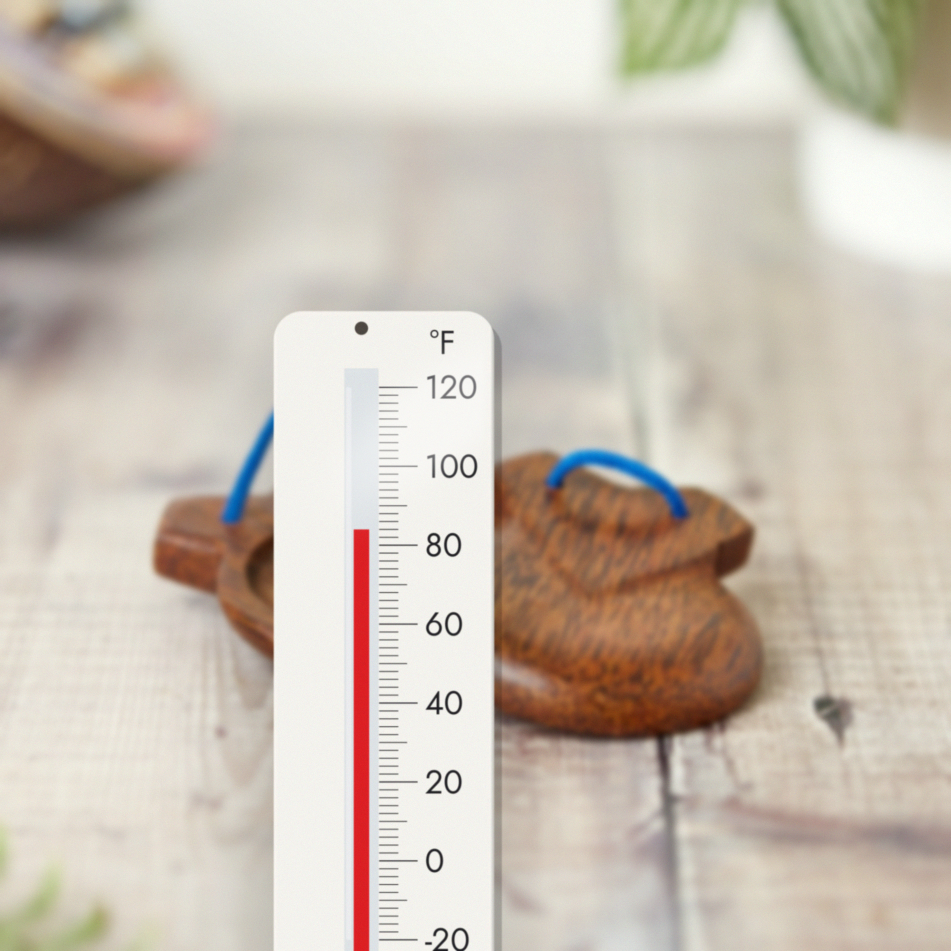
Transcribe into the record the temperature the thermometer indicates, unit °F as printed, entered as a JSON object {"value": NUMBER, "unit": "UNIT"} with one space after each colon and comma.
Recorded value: {"value": 84, "unit": "°F"}
